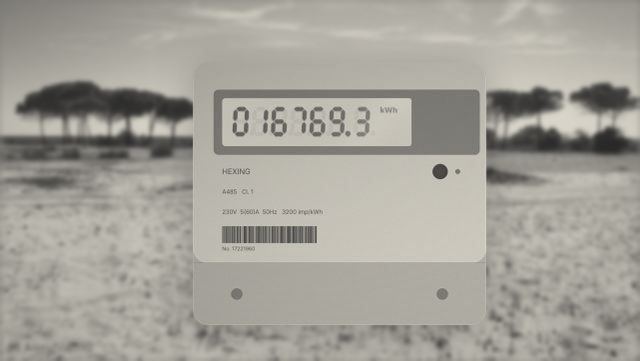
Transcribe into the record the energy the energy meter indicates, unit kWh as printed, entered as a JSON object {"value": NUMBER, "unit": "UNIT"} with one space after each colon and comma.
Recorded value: {"value": 16769.3, "unit": "kWh"}
